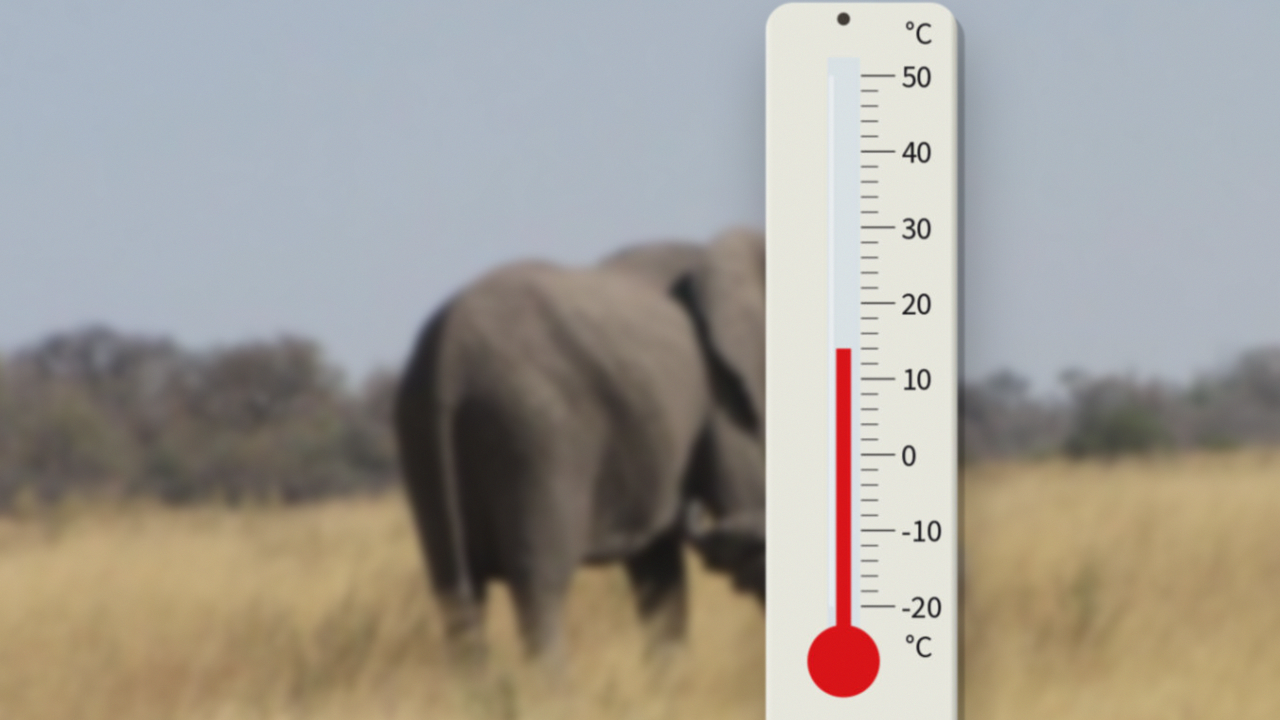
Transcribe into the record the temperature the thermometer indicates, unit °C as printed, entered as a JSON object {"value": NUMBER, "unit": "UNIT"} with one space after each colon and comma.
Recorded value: {"value": 14, "unit": "°C"}
